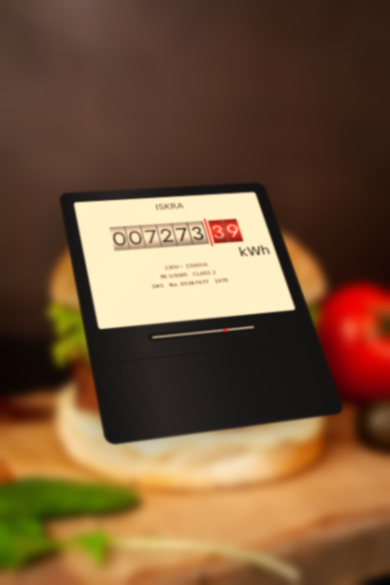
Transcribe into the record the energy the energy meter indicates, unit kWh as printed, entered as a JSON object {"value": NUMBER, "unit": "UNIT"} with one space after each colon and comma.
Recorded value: {"value": 7273.39, "unit": "kWh"}
